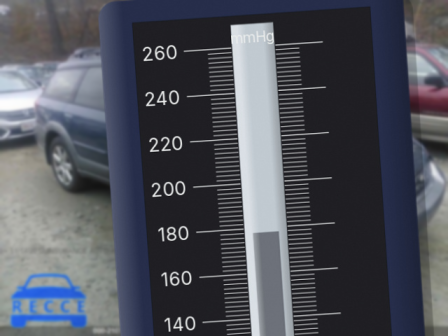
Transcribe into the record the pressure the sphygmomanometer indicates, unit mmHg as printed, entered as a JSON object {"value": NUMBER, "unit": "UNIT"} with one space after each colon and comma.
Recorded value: {"value": 178, "unit": "mmHg"}
